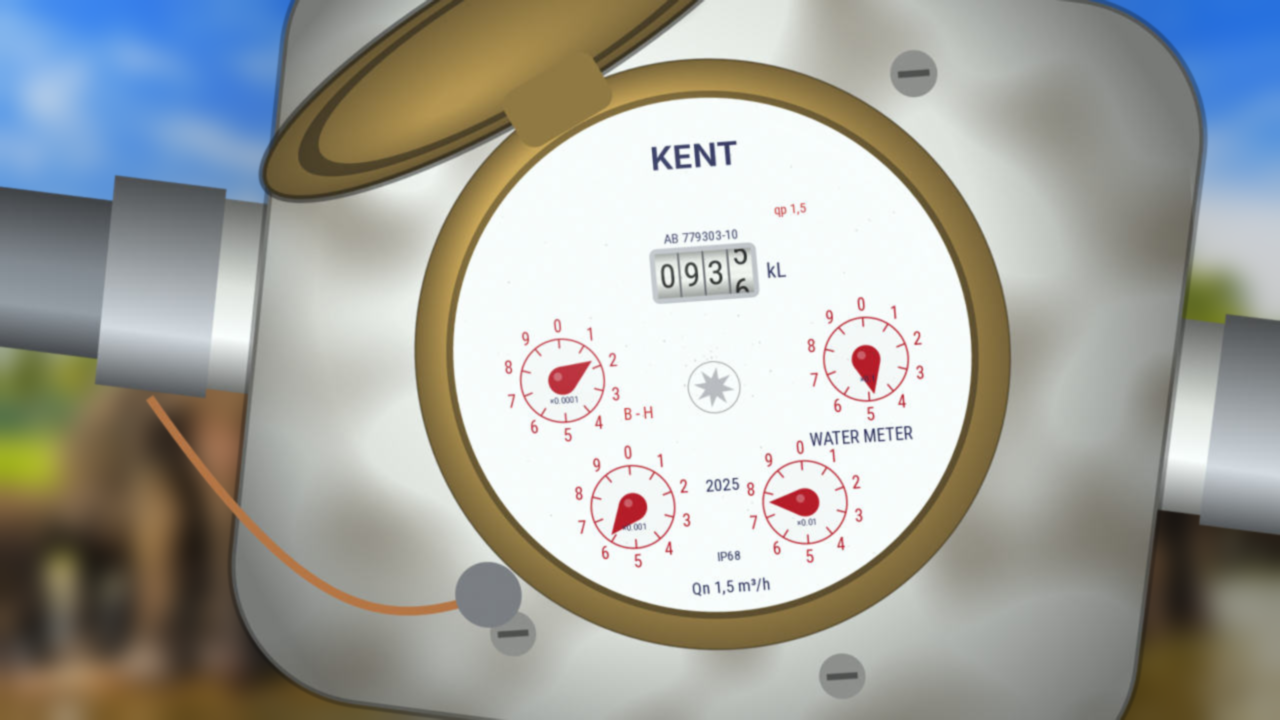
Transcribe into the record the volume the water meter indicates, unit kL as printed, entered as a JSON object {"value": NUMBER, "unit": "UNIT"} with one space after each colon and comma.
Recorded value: {"value": 935.4761, "unit": "kL"}
